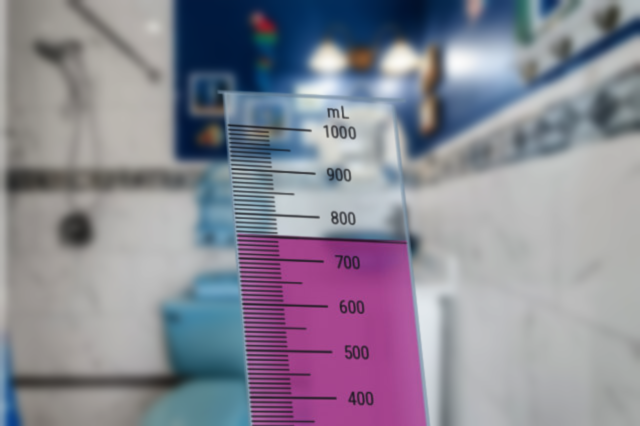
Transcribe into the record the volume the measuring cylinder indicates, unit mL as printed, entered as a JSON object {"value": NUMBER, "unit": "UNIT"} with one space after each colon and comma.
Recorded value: {"value": 750, "unit": "mL"}
